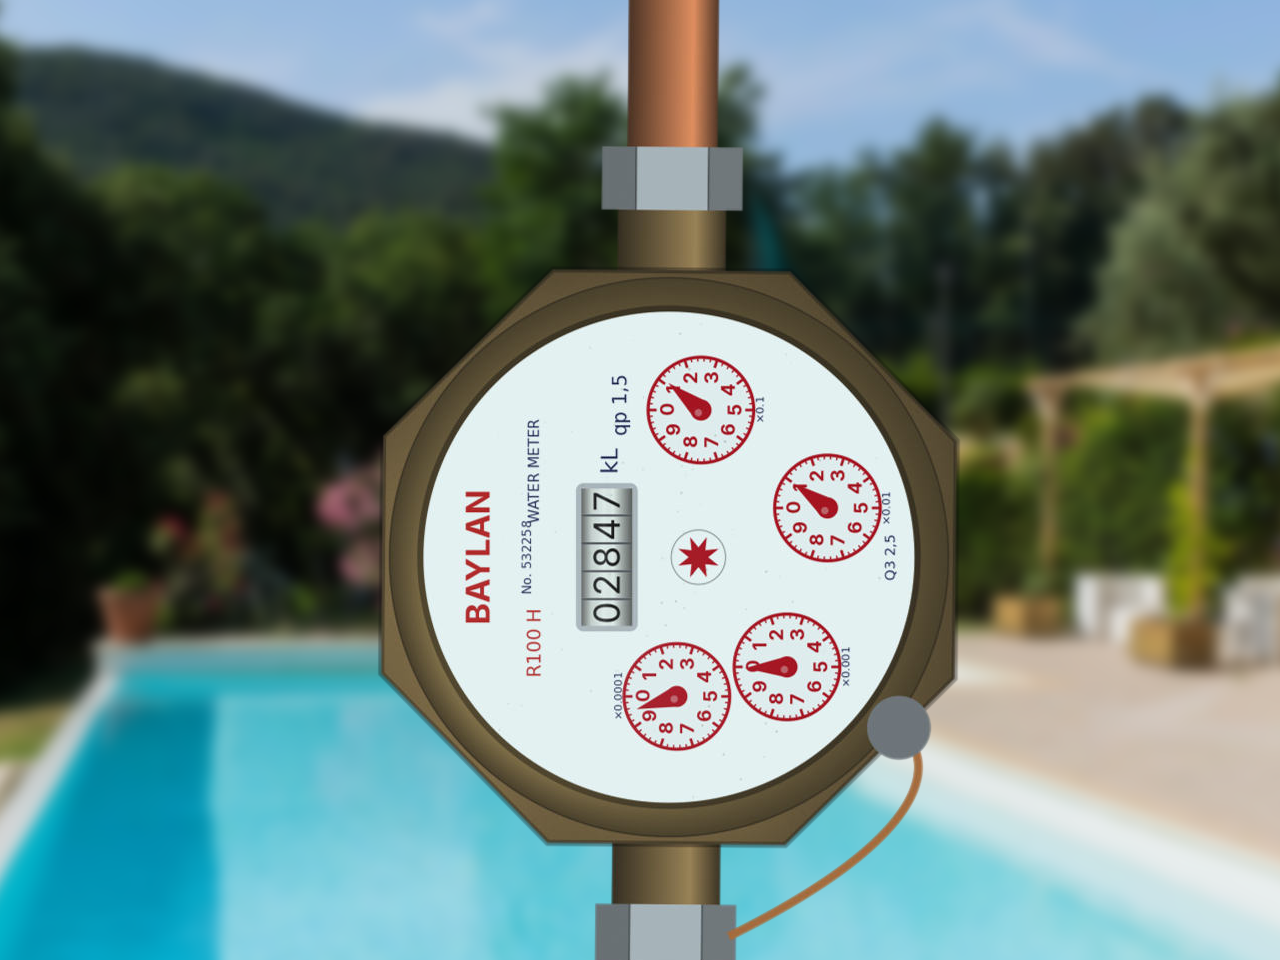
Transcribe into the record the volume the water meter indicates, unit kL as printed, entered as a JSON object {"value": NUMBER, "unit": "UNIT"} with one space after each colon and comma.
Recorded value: {"value": 2847.1099, "unit": "kL"}
